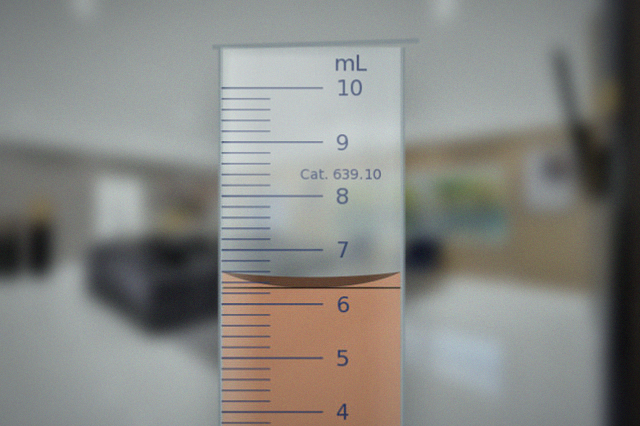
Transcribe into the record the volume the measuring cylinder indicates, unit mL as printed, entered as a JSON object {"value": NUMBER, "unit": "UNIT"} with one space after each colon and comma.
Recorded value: {"value": 6.3, "unit": "mL"}
